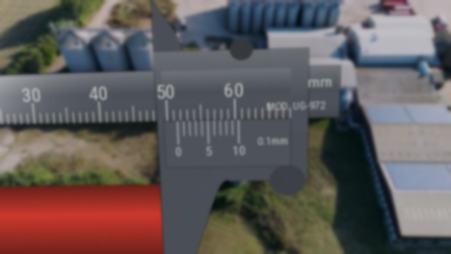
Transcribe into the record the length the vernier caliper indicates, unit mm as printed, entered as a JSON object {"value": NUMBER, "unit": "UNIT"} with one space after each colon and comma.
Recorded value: {"value": 51.5, "unit": "mm"}
